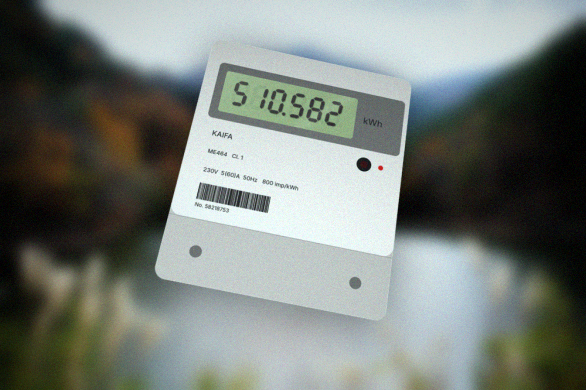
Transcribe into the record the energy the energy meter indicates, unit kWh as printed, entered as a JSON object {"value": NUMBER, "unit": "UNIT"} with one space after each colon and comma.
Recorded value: {"value": 510.582, "unit": "kWh"}
